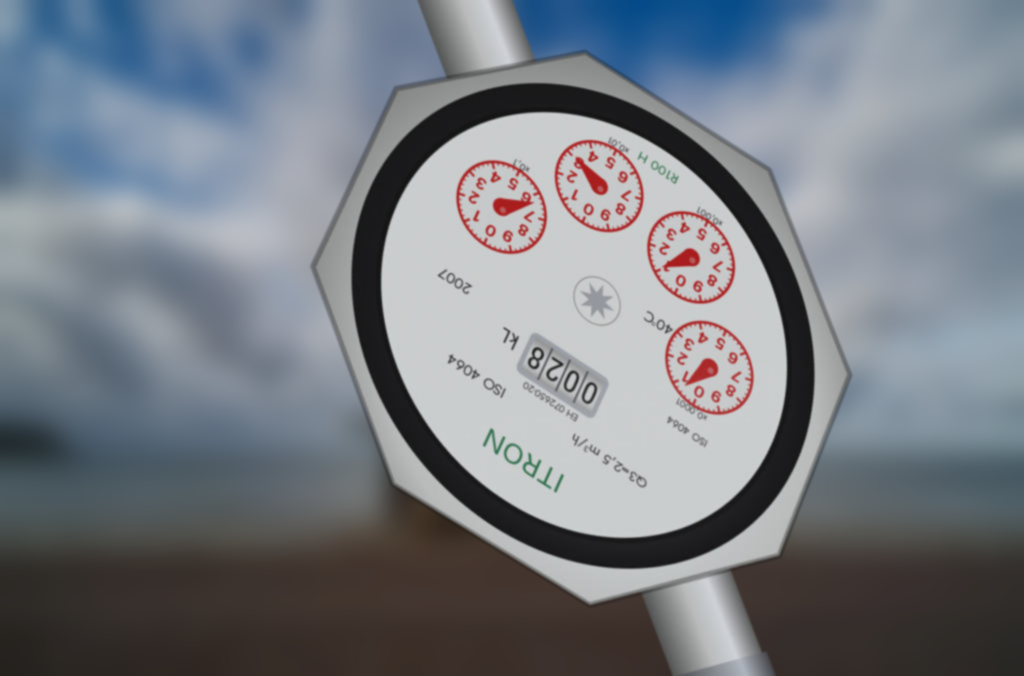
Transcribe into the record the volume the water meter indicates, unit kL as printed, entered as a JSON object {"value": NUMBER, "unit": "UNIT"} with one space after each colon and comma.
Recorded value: {"value": 28.6310, "unit": "kL"}
